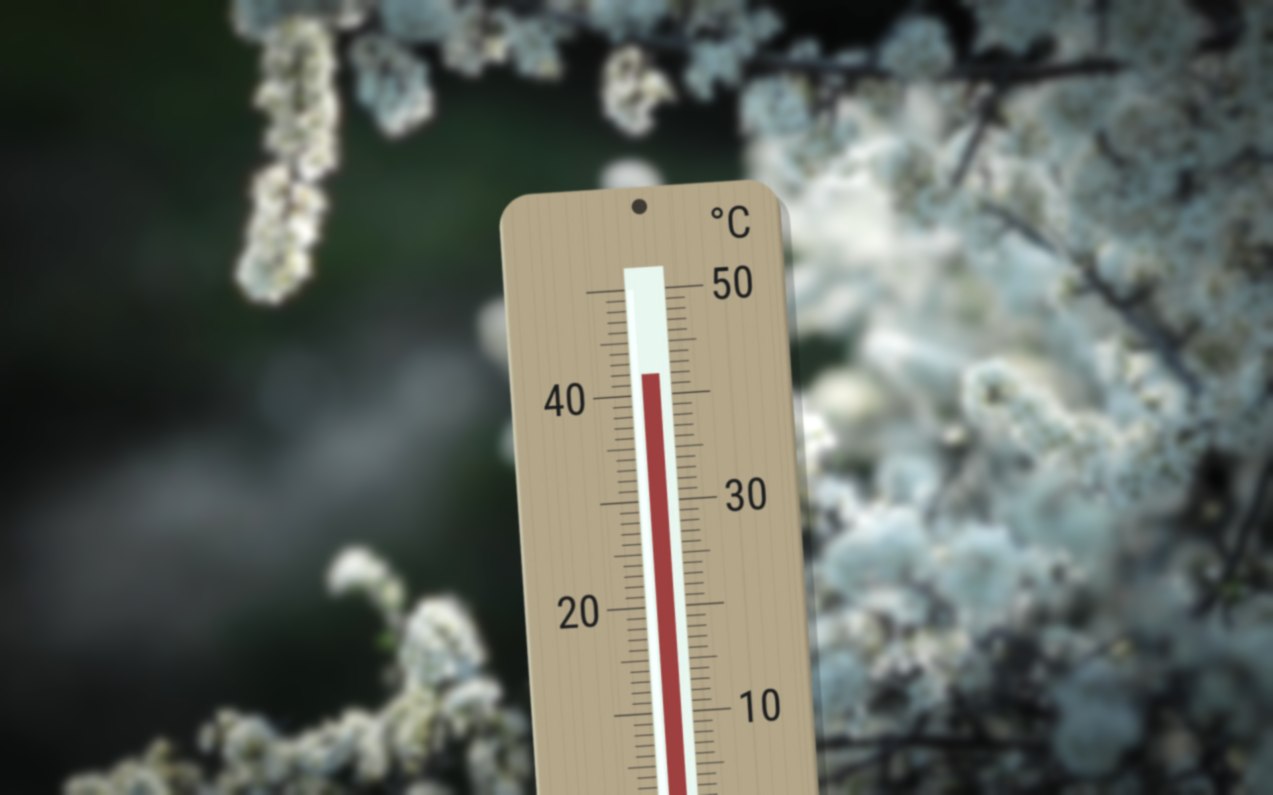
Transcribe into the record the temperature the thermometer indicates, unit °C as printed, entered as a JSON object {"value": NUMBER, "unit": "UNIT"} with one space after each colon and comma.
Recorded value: {"value": 42, "unit": "°C"}
